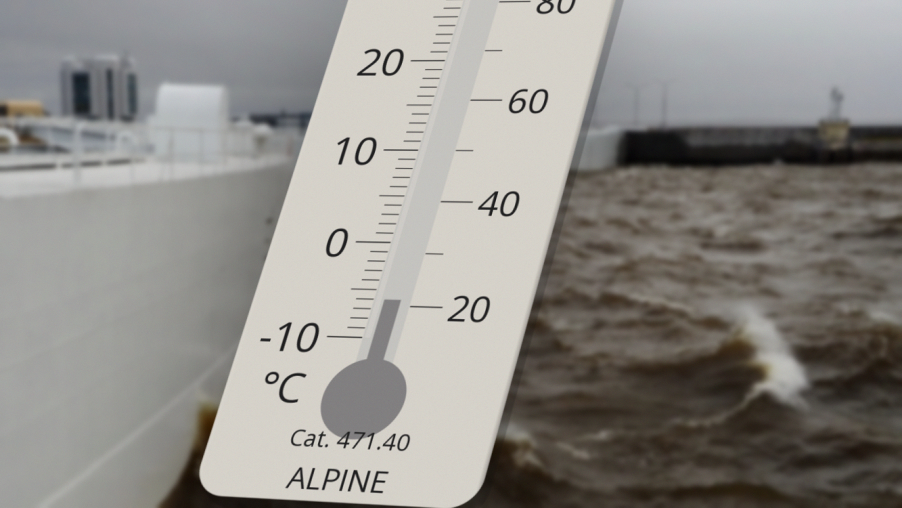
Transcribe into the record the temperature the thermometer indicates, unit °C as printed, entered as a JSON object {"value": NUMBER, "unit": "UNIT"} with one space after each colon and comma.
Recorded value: {"value": -6, "unit": "°C"}
